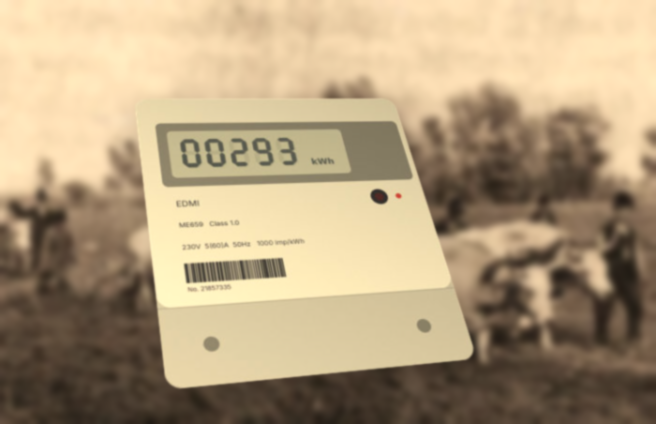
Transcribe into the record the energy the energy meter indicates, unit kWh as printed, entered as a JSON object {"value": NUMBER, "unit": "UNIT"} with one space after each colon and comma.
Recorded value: {"value": 293, "unit": "kWh"}
